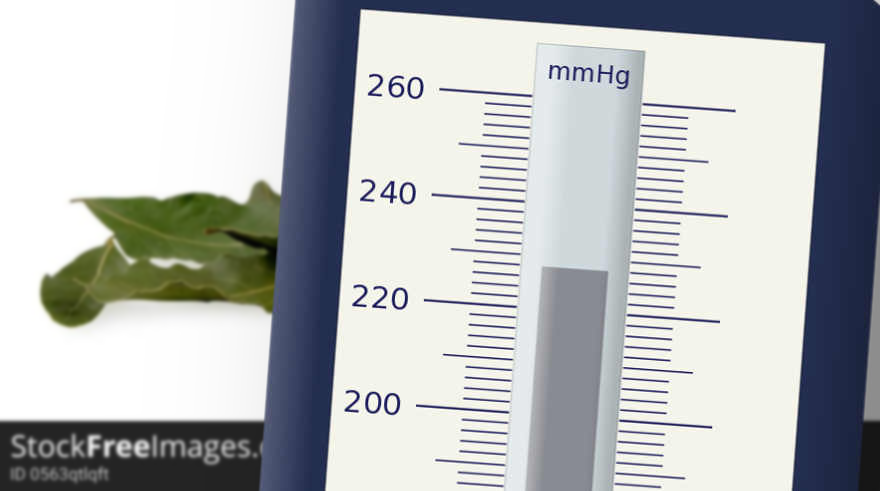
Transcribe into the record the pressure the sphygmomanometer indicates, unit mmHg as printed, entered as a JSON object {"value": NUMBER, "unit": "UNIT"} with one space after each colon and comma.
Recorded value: {"value": 228, "unit": "mmHg"}
